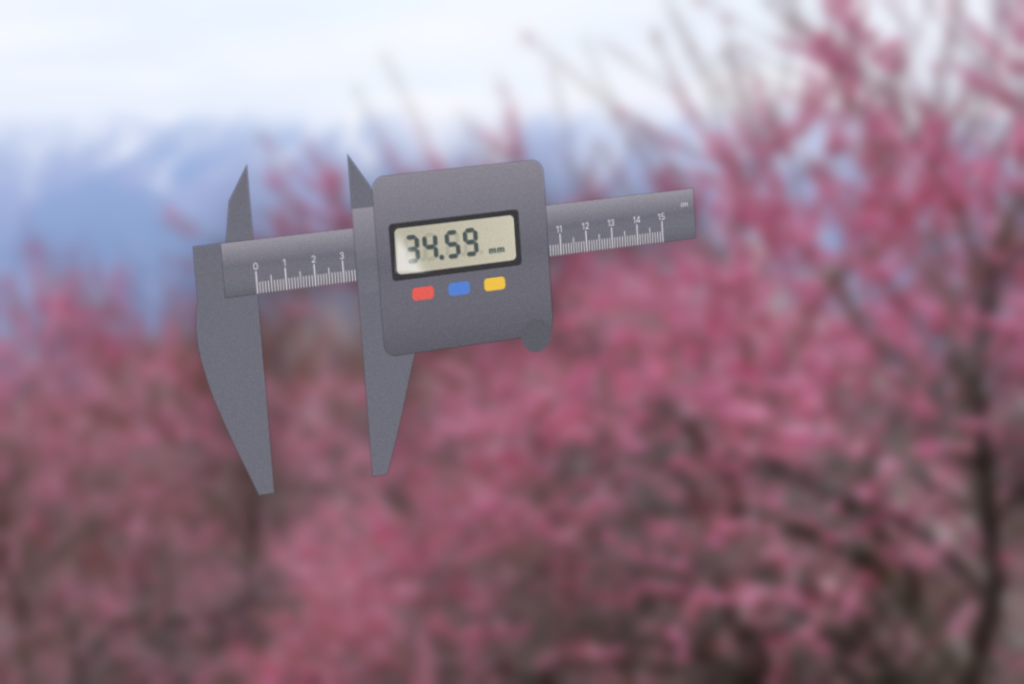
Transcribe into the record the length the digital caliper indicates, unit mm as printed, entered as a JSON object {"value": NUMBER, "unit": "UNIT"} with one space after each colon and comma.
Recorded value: {"value": 34.59, "unit": "mm"}
